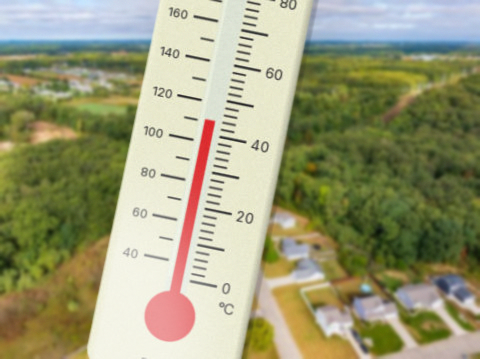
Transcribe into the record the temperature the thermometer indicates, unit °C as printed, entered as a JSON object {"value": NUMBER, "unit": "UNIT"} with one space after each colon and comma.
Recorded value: {"value": 44, "unit": "°C"}
